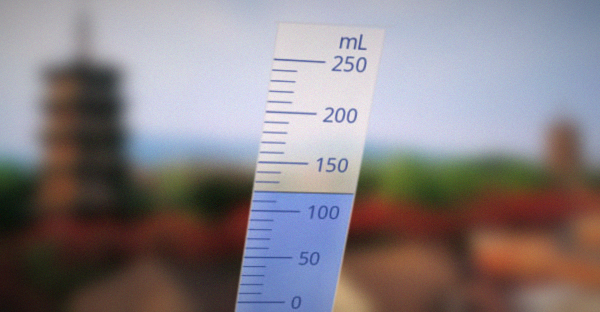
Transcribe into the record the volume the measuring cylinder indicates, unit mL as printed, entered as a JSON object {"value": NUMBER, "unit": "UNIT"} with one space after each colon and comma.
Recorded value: {"value": 120, "unit": "mL"}
